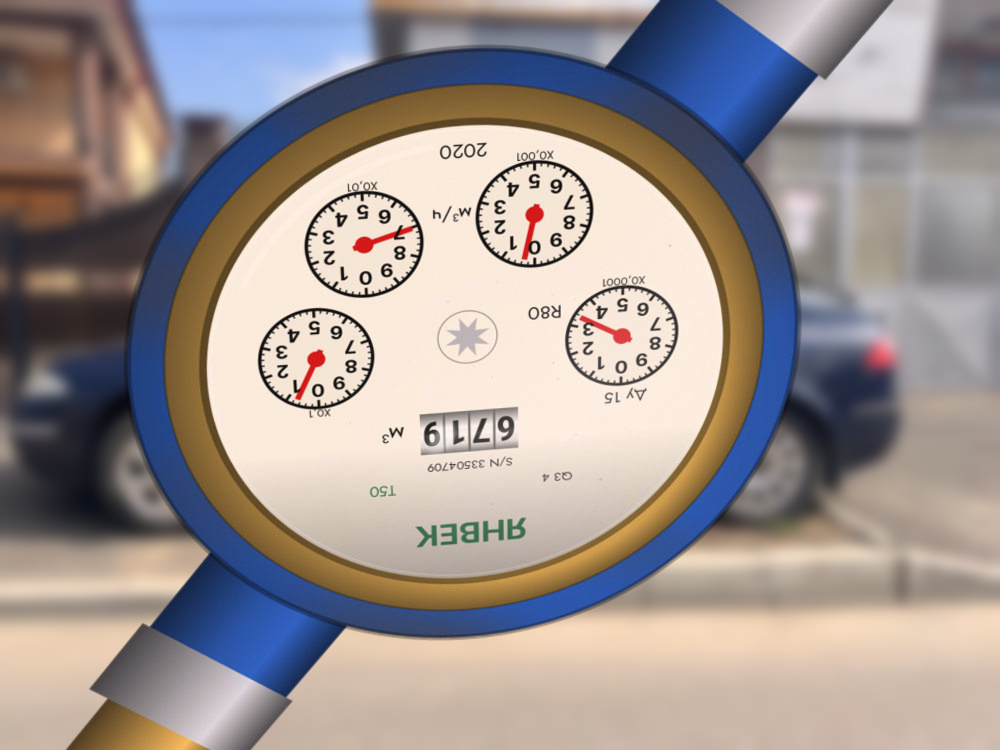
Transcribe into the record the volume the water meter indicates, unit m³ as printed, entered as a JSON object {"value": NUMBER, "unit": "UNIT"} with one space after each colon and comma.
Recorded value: {"value": 6719.0703, "unit": "m³"}
